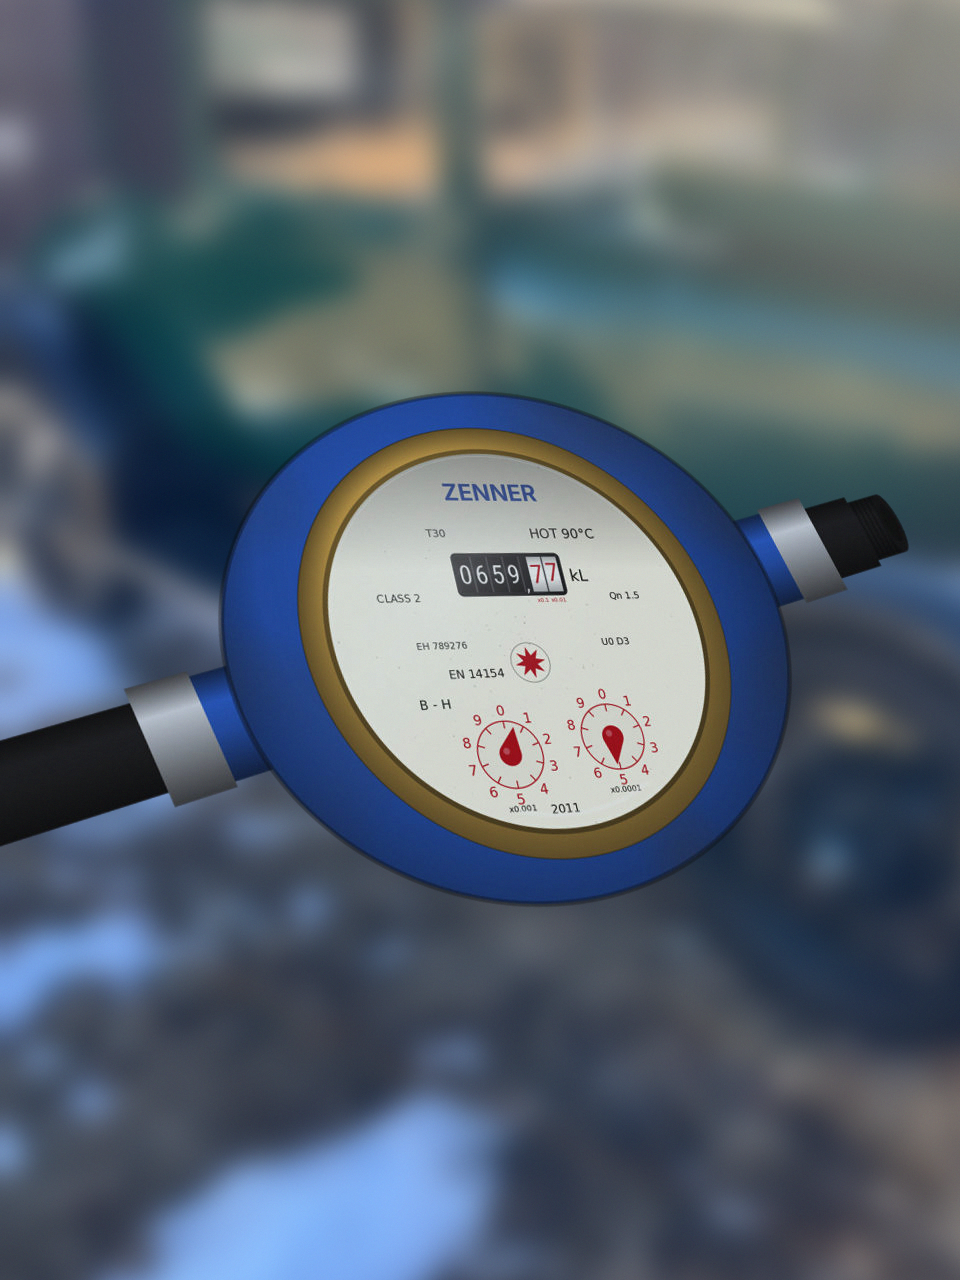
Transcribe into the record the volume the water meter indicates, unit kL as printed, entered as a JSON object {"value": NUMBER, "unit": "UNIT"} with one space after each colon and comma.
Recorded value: {"value": 659.7705, "unit": "kL"}
